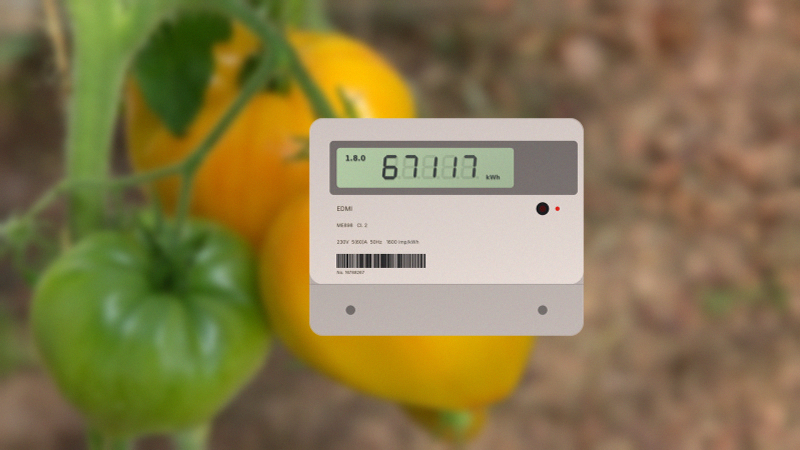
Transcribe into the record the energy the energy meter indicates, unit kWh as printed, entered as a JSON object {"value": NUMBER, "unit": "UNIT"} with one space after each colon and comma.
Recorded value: {"value": 67117, "unit": "kWh"}
